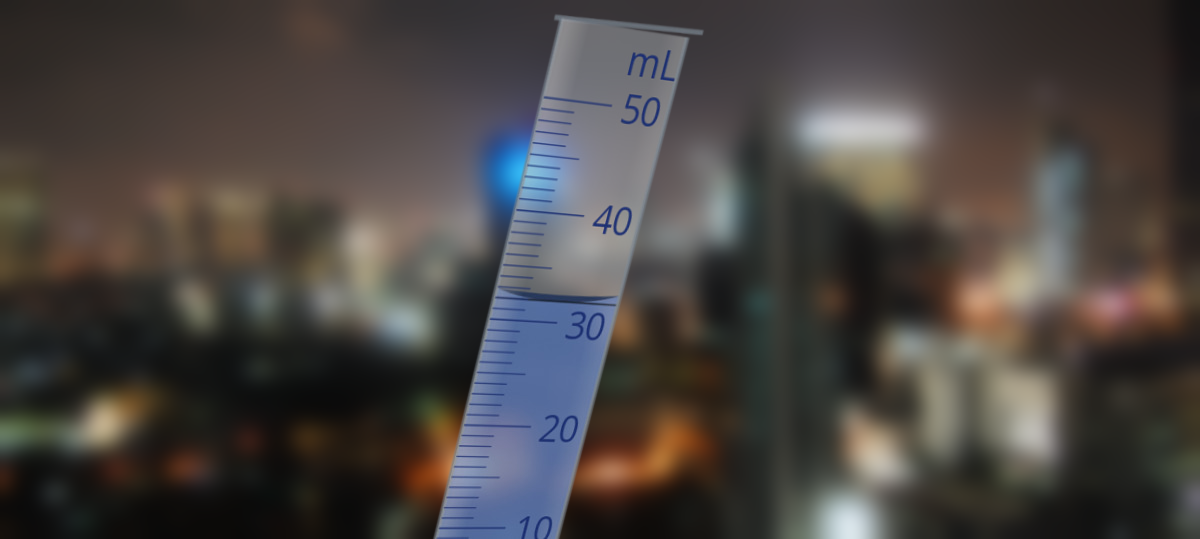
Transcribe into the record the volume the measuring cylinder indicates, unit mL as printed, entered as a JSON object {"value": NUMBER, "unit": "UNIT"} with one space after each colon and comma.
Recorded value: {"value": 32, "unit": "mL"}
